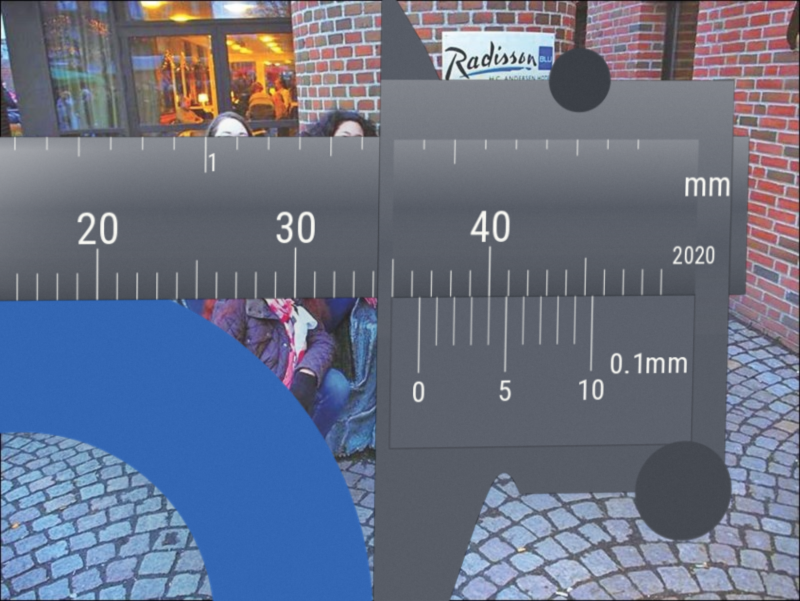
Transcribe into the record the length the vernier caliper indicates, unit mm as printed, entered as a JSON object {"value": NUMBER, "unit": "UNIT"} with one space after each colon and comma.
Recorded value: {"value": 36.4, "unit": "mm"}
